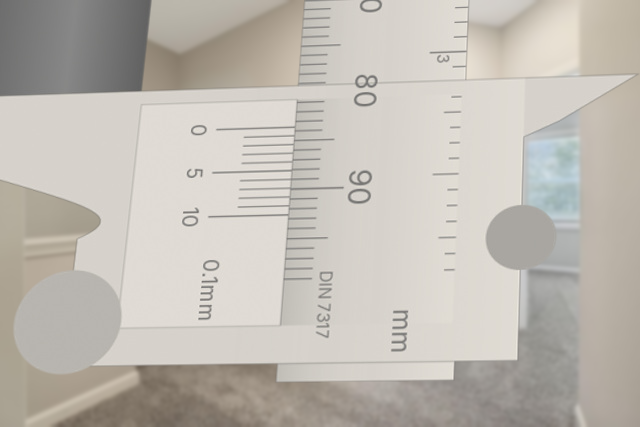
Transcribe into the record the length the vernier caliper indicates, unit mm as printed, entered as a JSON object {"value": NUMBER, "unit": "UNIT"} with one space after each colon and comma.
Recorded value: {"value": 83.6, "unit": "mm"}
